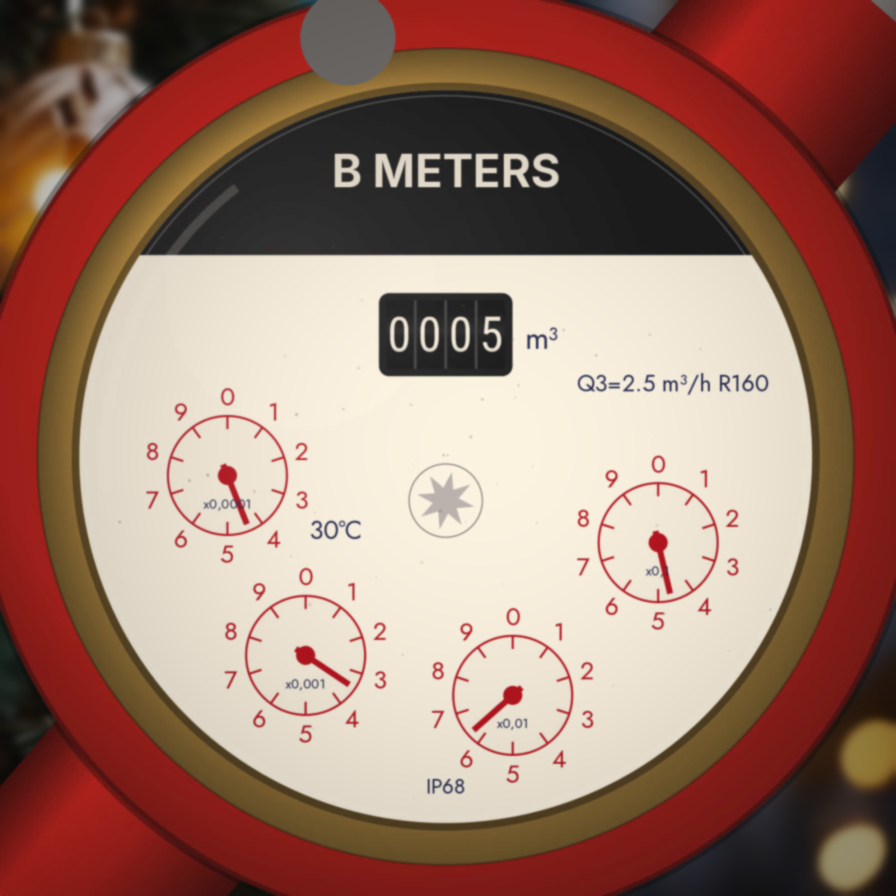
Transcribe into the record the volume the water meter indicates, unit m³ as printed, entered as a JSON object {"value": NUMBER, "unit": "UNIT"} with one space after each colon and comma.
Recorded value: {"value": 5.4634, "unit": "m³"}
